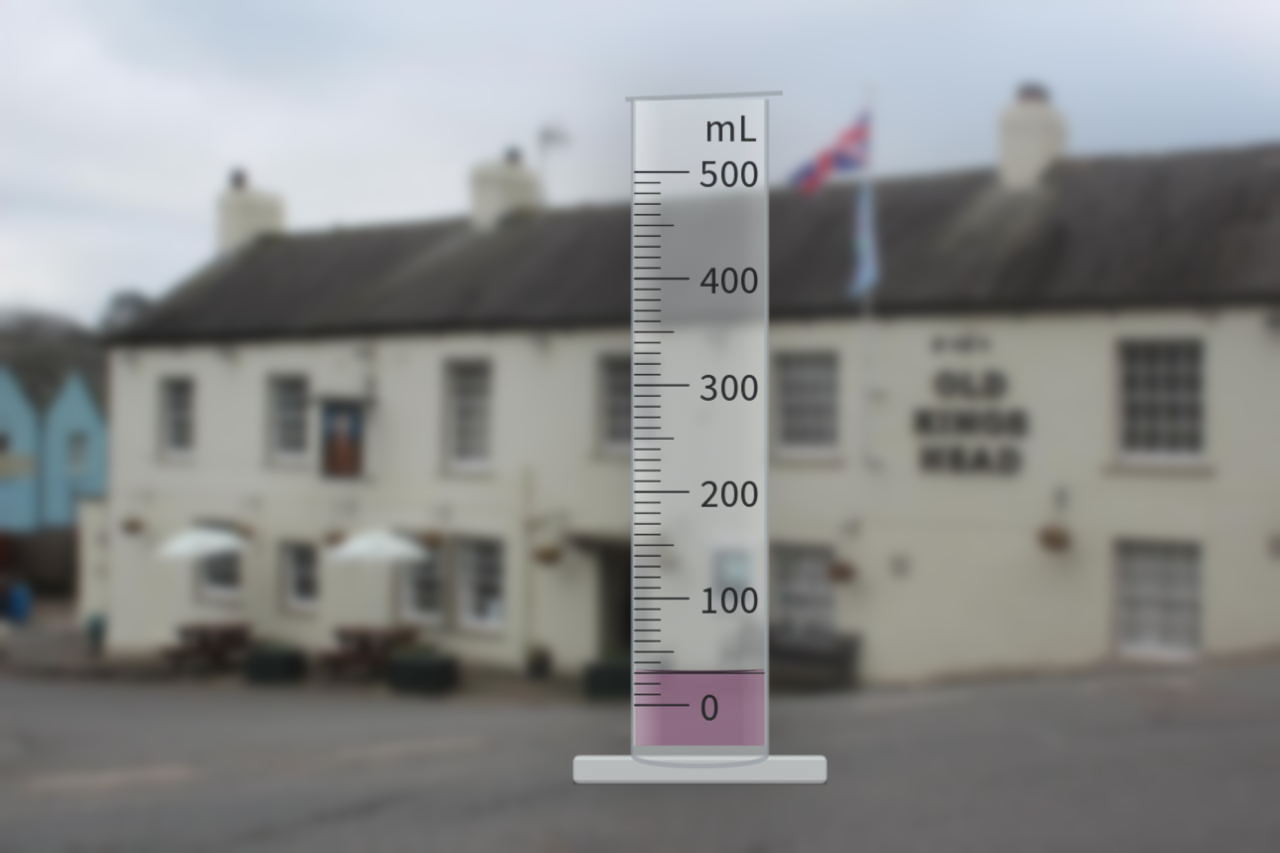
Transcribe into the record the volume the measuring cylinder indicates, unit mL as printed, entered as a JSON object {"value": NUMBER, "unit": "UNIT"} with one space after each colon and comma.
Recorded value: {"value": 30, "unit": "mL"}
